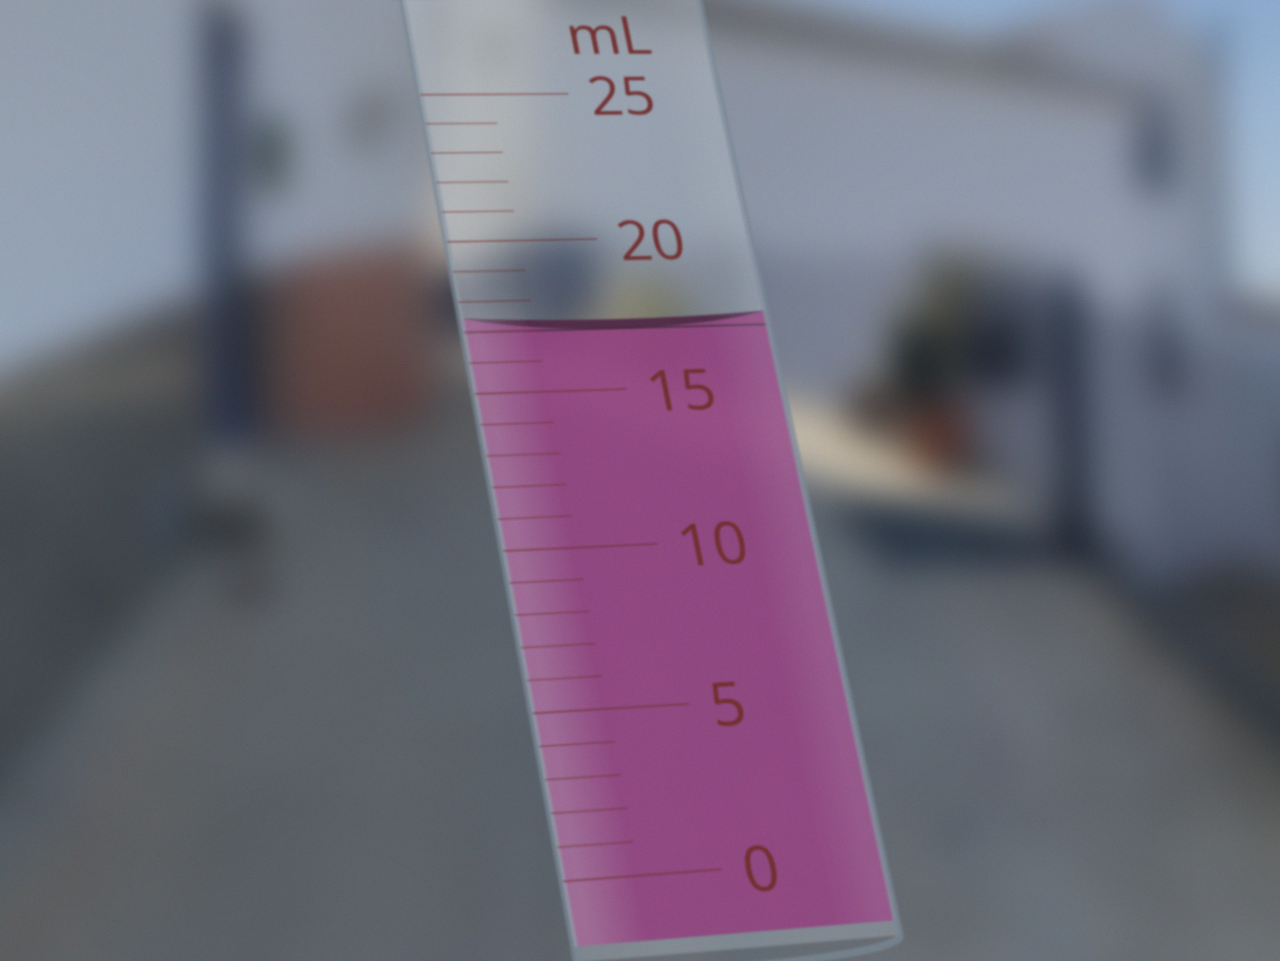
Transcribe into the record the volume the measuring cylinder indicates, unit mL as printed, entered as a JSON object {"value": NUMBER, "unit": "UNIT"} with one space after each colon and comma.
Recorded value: {"value": 17, "unit": "mL"}
